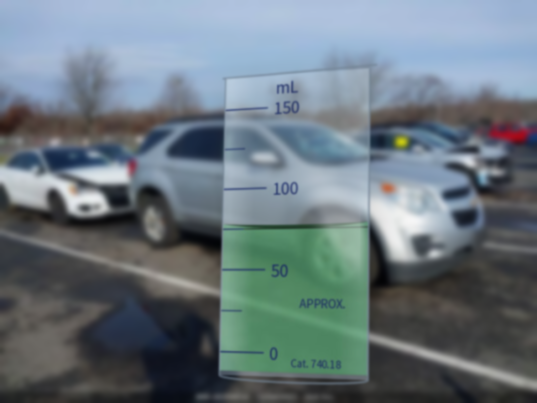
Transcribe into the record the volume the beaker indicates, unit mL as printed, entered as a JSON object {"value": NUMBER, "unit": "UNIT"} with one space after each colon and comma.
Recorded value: {"value": 75, "unit": "mL"}
